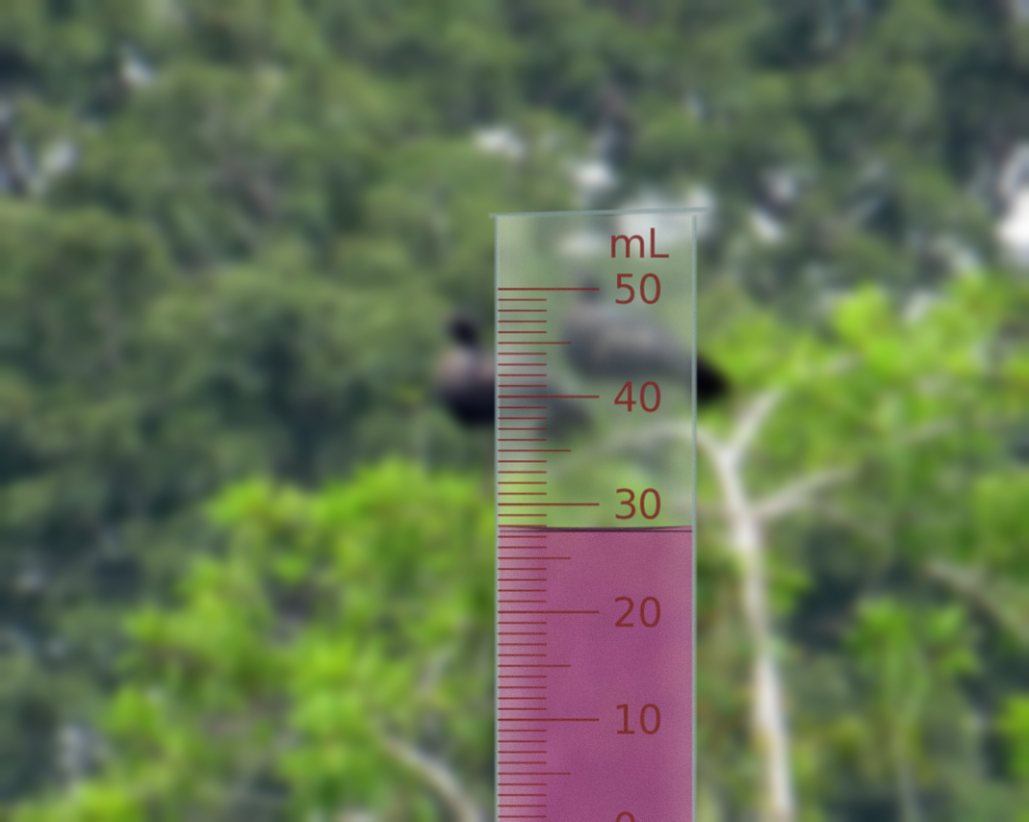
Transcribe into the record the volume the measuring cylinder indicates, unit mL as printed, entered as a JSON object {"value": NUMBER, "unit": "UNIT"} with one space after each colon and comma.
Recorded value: {"value": 27.5, "unit": "mL"}
